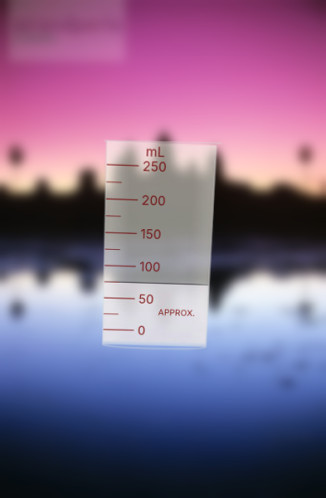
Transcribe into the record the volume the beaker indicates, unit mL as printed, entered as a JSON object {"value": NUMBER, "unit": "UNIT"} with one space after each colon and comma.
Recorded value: {"value": 75, "unit": "mL"}
